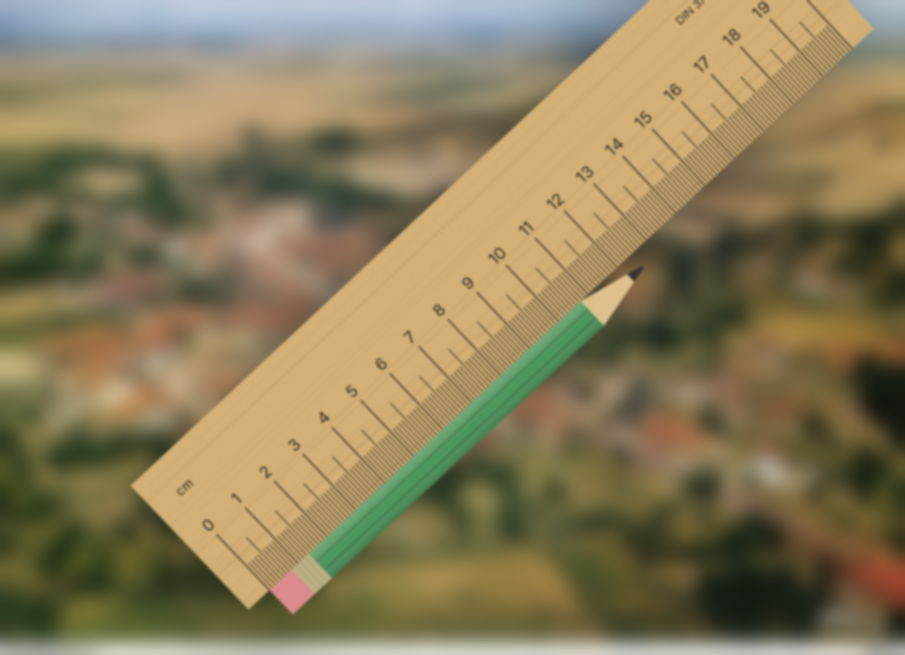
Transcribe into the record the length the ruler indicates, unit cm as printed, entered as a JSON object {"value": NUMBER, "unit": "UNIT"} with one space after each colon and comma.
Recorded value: {"value": 12.5, "unit": "cm"}
